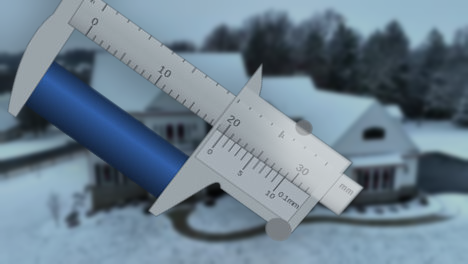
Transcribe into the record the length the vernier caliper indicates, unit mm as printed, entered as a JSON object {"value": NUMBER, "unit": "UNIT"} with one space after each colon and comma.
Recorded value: {"value": 20.0, "unit": "mm"}
